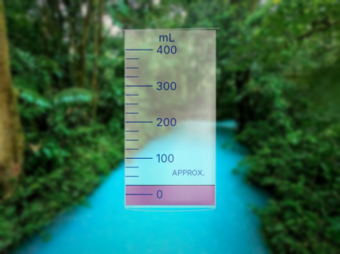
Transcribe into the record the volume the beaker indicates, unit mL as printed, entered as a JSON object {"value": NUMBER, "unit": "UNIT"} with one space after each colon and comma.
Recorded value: {"value": 25, "unit": "mL"}
